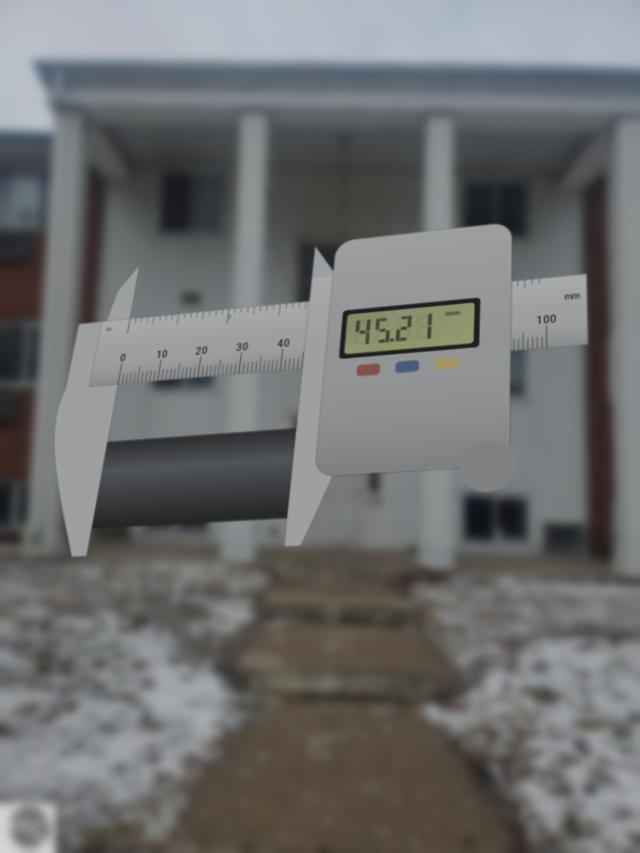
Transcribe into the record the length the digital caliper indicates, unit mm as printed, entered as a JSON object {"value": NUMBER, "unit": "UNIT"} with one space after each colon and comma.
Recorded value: {"value": 45.21, "unit": "mm"}
